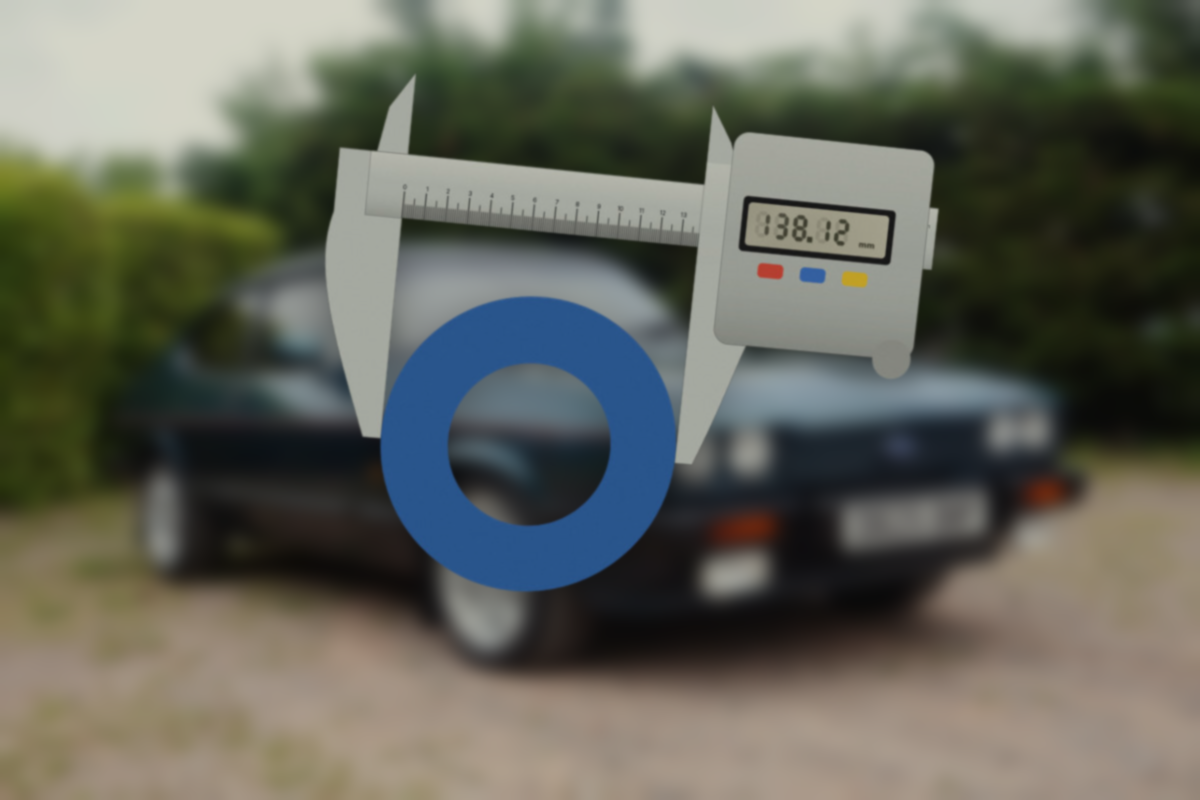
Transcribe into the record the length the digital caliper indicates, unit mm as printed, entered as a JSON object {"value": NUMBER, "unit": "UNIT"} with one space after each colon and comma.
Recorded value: {"value": 138.12, "unit": "mm"}
